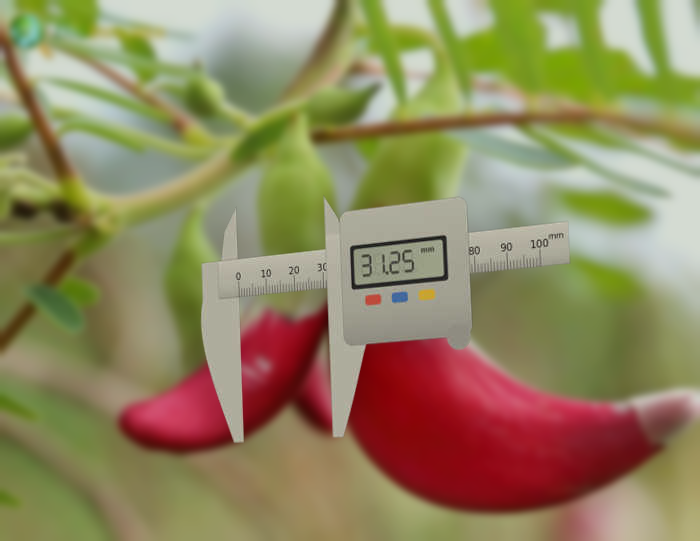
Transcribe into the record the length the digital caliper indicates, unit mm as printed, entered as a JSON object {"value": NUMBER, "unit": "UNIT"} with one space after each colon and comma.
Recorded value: {"value": 31.25, "unit": "mm"}
